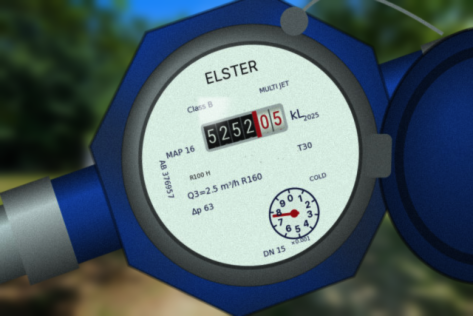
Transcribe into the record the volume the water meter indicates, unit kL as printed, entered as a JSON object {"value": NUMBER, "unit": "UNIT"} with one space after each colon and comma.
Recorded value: {"value": 5252.057, "unit": "kL"}
